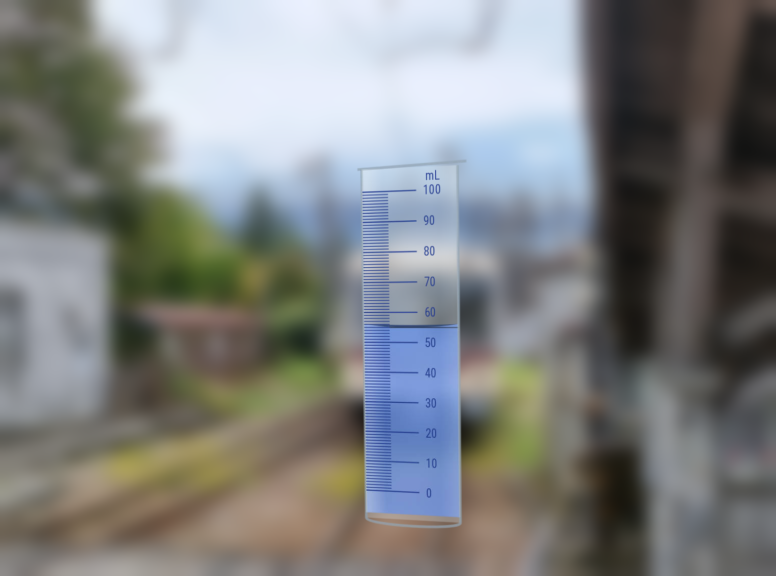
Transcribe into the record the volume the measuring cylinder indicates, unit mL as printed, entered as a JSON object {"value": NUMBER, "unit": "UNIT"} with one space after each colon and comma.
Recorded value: {"value": 55, "unit": "mL"}
